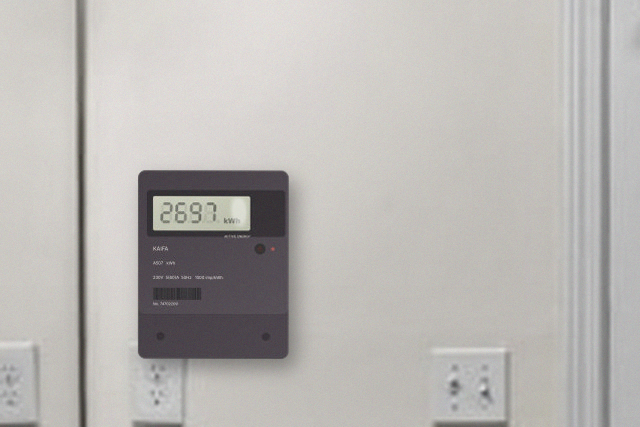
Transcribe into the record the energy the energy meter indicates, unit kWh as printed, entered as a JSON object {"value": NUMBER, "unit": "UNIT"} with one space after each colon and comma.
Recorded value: {"value": 2697, "unit": "kWh"}
